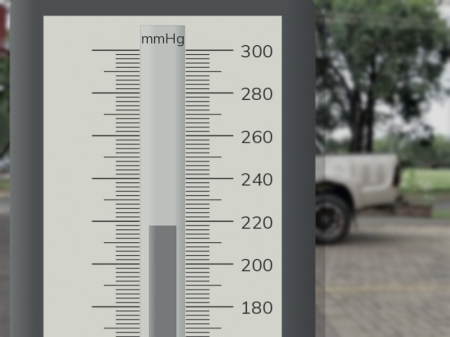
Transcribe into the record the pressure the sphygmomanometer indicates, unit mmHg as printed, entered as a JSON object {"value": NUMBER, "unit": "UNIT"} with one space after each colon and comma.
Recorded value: {"value": 218, "unit": "mmHg"}
